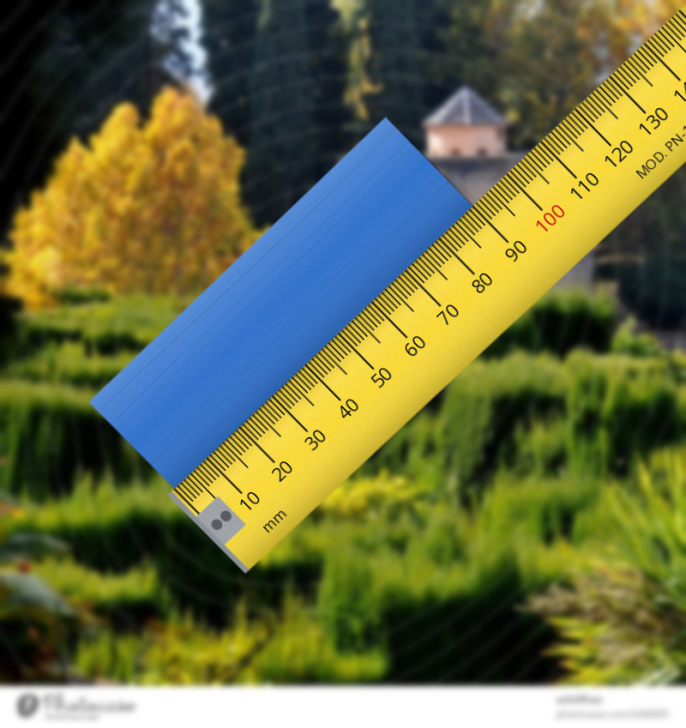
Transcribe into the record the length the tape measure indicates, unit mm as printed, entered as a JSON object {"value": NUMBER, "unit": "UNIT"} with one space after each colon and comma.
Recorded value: {"value": 90, "unit": "mm"}
